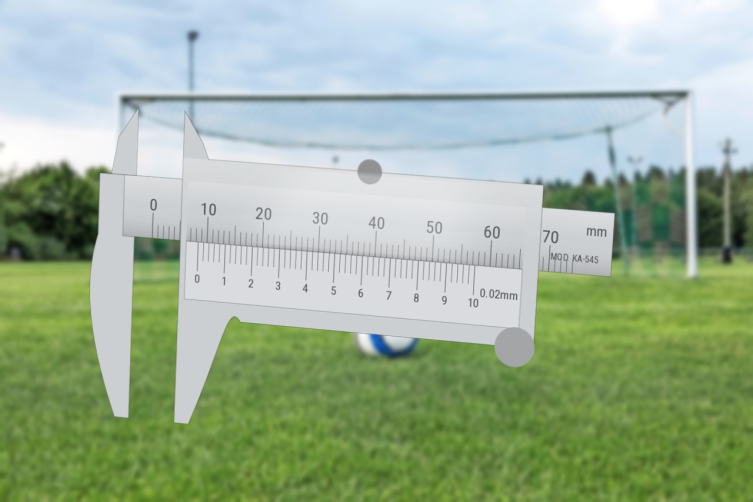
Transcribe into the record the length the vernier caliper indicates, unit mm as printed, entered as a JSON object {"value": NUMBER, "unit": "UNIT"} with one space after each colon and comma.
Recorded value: {"value": 8.4, "unit": "mm"}
